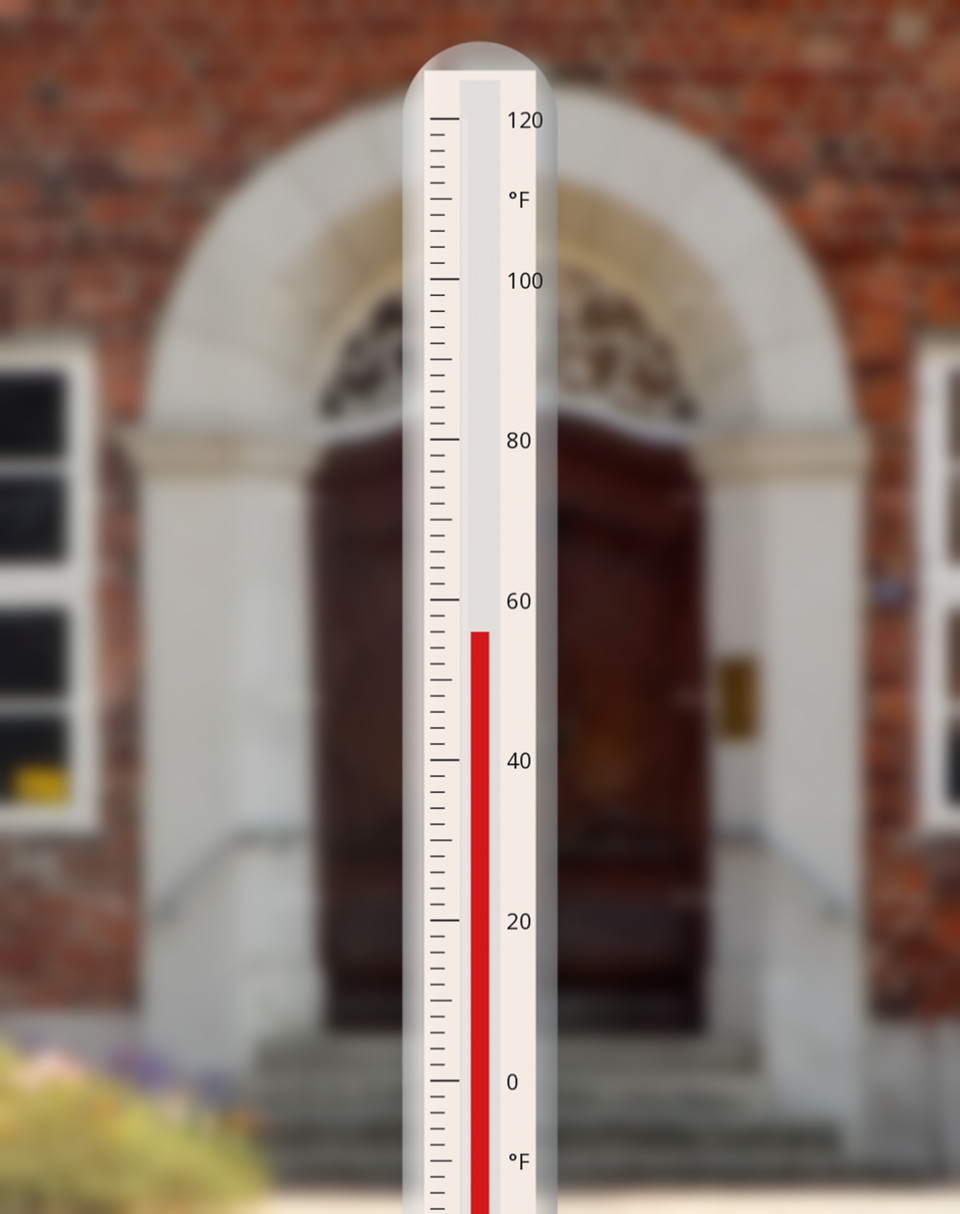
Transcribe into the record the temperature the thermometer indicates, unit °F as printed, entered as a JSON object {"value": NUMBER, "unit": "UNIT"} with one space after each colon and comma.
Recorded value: {"value": 56, "unit": "°F"}
